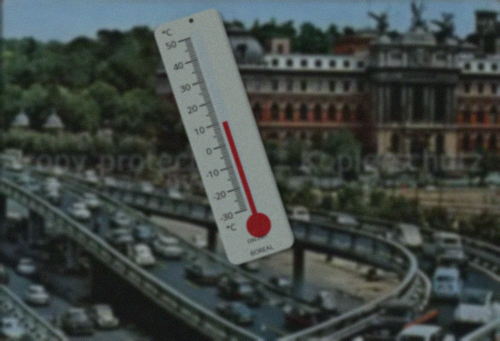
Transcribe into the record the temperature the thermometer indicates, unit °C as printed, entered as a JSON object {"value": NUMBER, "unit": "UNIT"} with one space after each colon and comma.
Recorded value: {"value": 10, "unit": "°C"}
